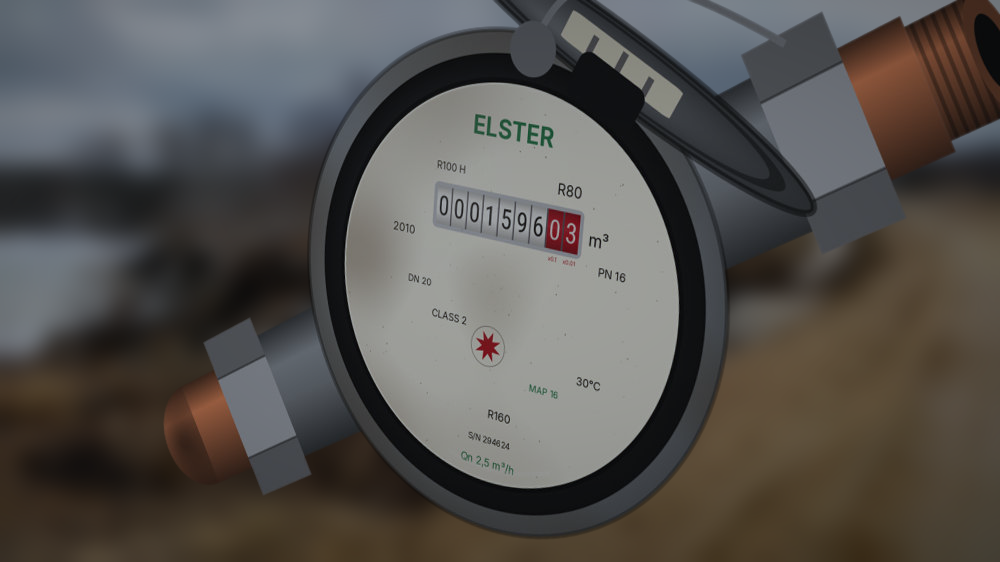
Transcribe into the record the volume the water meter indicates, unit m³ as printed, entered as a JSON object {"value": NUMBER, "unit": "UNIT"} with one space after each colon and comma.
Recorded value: {"value": 1596.03, "unit": "m³"}
